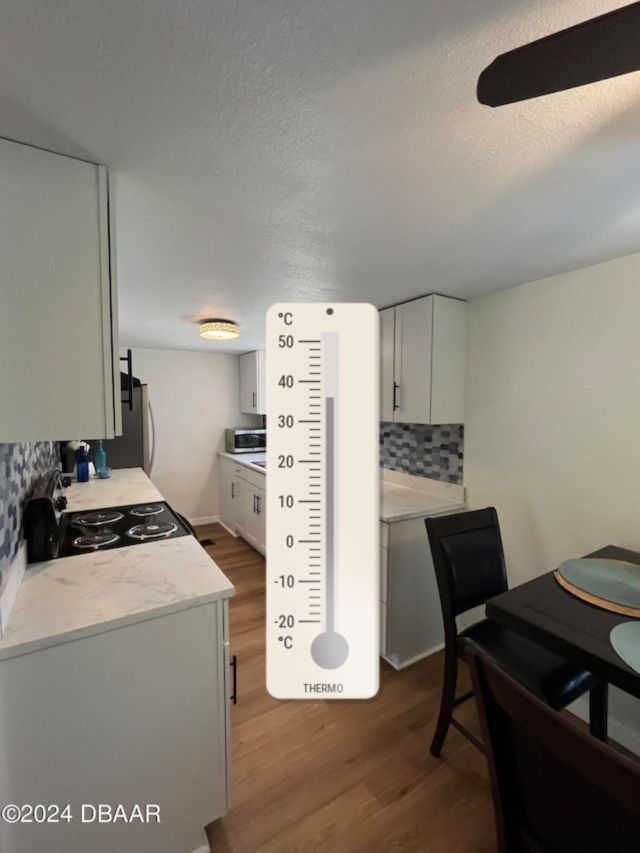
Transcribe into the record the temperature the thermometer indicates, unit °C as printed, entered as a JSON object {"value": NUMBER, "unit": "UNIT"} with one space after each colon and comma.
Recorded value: {"value": 36, "unit": "°C"}
